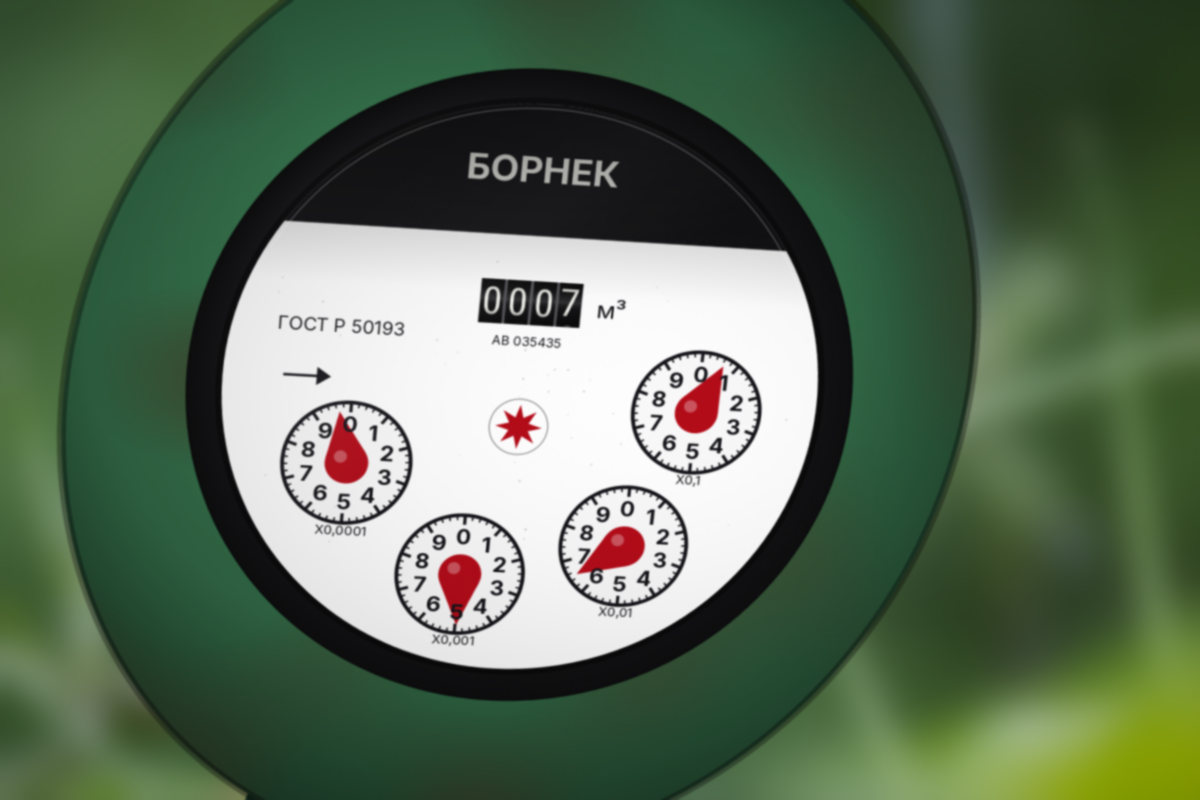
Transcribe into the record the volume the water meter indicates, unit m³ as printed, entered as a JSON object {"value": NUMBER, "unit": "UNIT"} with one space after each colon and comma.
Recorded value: {"value": 7.0649, "unit": "m³"}
